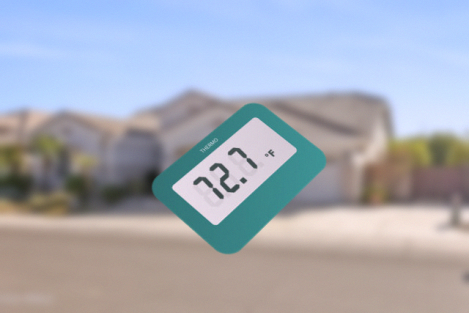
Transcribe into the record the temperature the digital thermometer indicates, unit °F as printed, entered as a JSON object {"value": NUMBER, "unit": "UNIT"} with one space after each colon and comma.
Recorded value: {"value": 72.7, "unit": "°F"}
